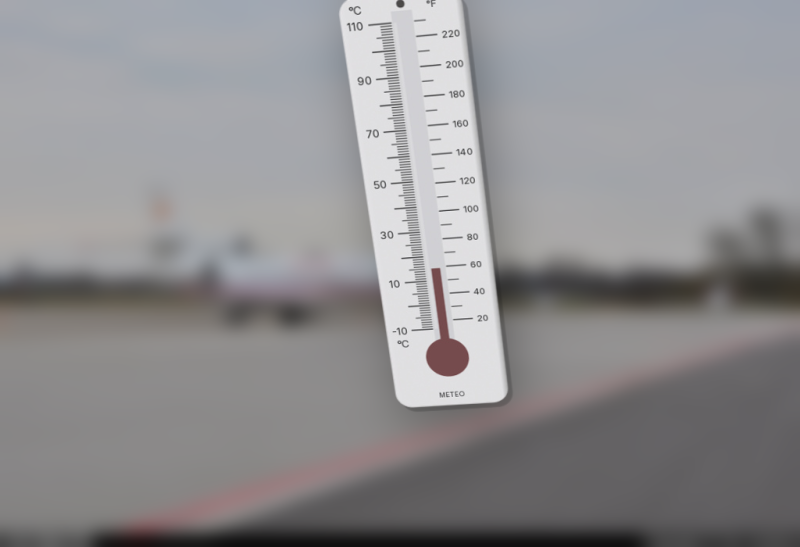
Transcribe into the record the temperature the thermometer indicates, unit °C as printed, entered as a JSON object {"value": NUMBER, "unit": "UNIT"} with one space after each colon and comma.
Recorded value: {"value": 15, "unit": "°C"}
